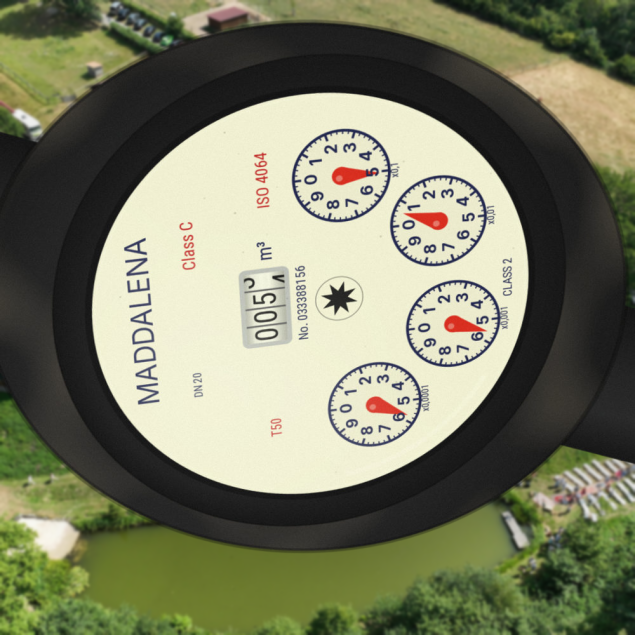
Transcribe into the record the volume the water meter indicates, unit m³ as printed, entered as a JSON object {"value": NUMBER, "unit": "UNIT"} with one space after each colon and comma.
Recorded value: {"value": 53.5055, "unit": "m³"}
